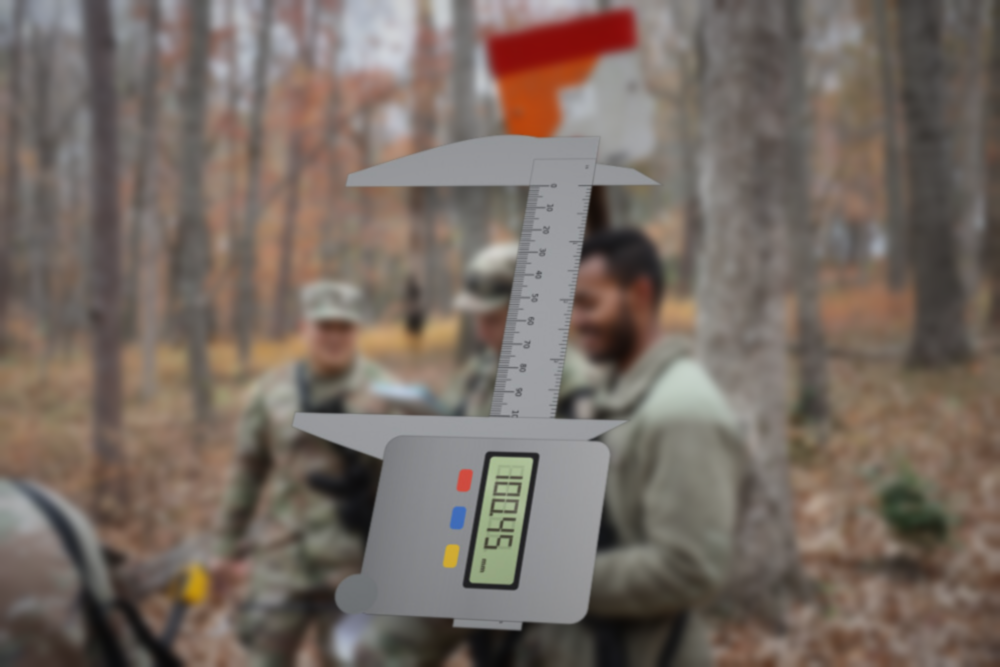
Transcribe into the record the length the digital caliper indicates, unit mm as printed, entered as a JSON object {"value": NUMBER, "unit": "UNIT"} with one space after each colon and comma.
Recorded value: {"value": 100.45, "unit": "mm"}
